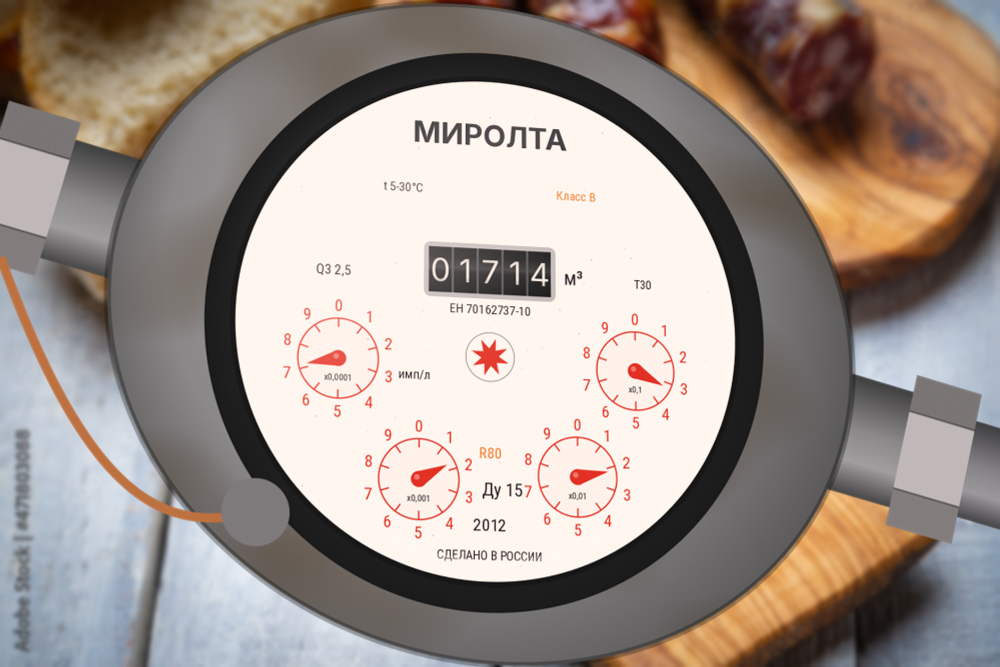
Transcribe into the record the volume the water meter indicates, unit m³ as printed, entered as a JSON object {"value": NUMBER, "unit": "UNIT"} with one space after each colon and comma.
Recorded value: {"value": 1714.3217, "unit": "m³"}
